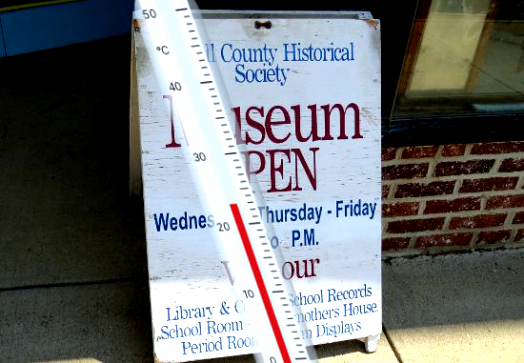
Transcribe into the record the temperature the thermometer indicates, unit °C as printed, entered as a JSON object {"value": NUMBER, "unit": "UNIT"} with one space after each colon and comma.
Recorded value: {"value": 23, "unit": "°C"}
